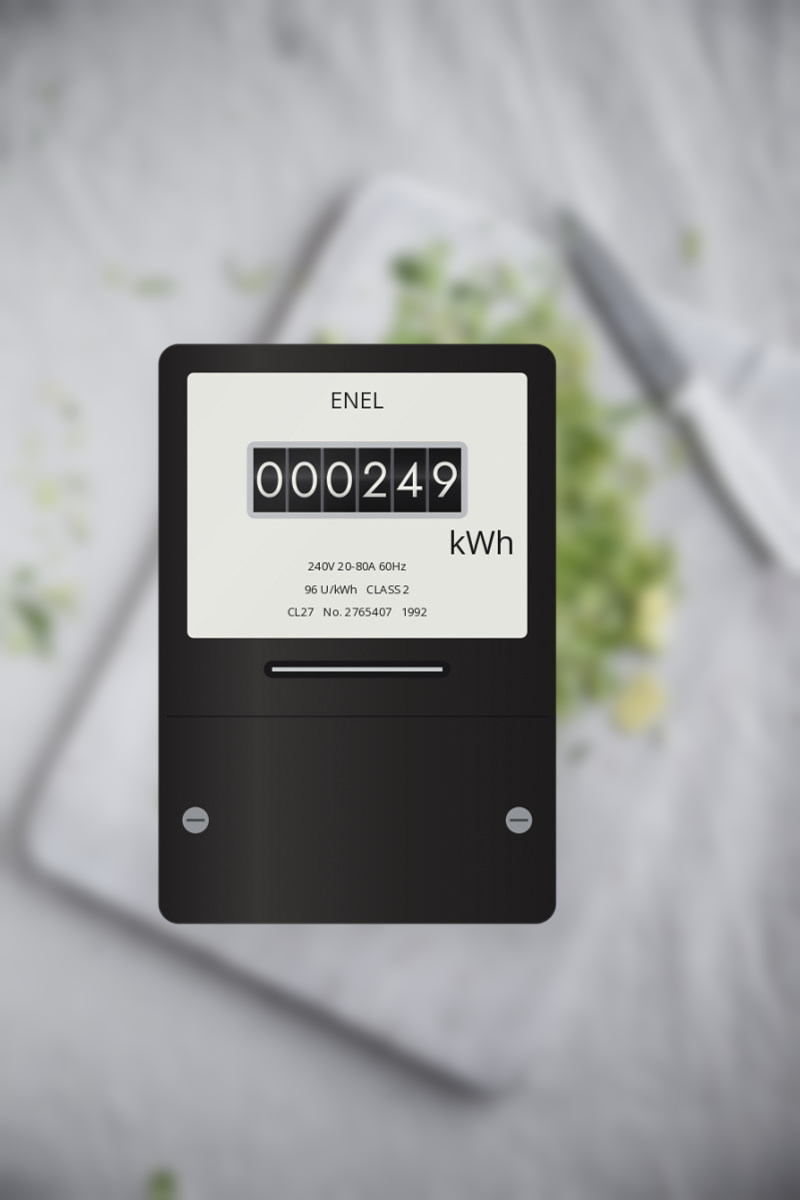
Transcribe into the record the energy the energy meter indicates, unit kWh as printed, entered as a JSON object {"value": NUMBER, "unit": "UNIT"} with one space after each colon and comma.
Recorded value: {"value": 249, "unit": "kWh"}
